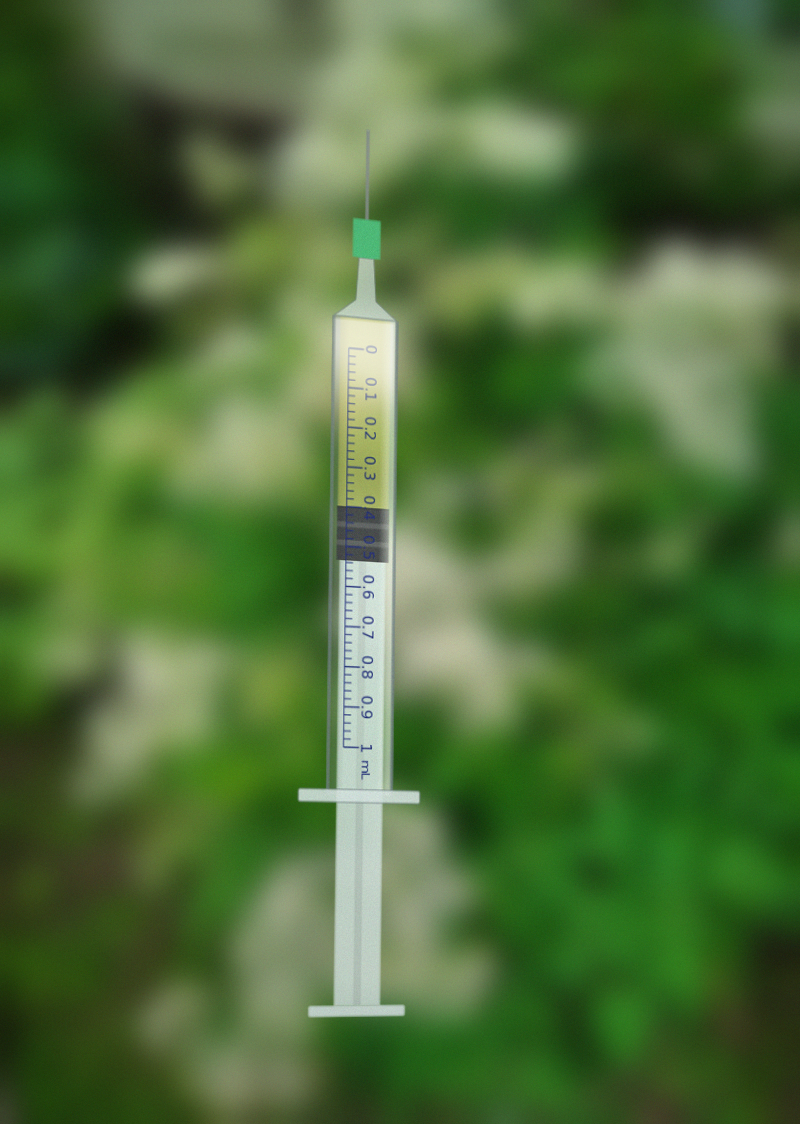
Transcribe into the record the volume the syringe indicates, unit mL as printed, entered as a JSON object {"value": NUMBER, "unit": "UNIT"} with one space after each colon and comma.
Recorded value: {"value": 0.4, "unit": "mL"}
